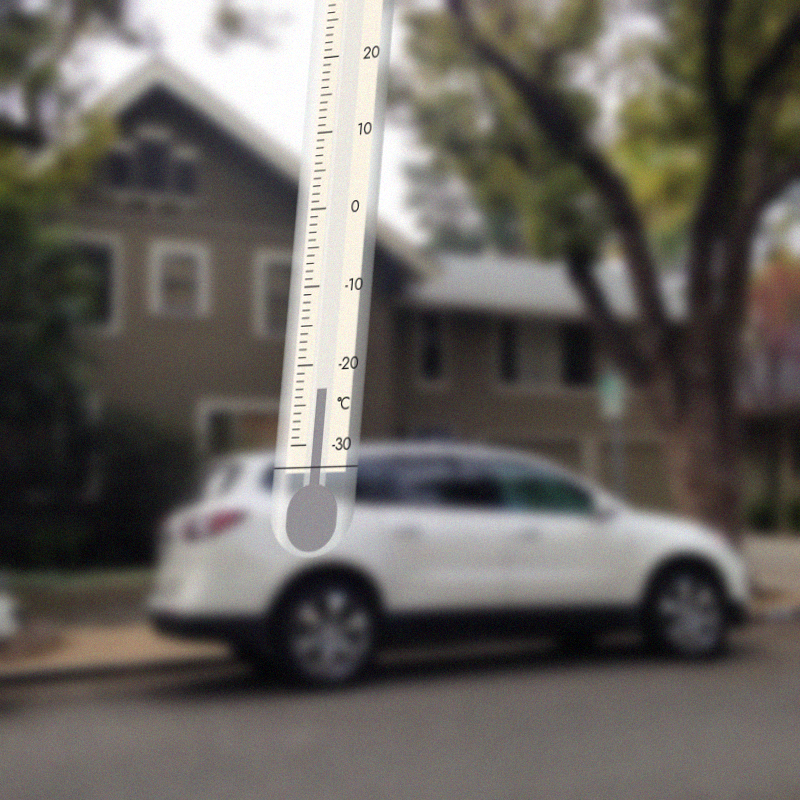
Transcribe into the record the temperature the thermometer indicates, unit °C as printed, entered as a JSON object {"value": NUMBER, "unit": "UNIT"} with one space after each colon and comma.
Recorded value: {"value": -23, "unit": "°C"}
